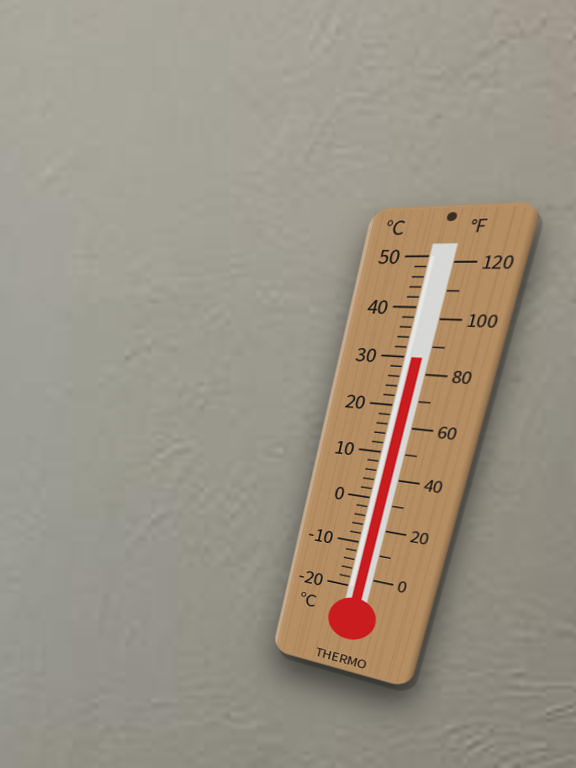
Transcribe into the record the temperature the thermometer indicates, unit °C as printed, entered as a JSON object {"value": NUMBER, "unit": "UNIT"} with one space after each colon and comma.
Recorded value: {"value": 30, "unit": "°C"}
